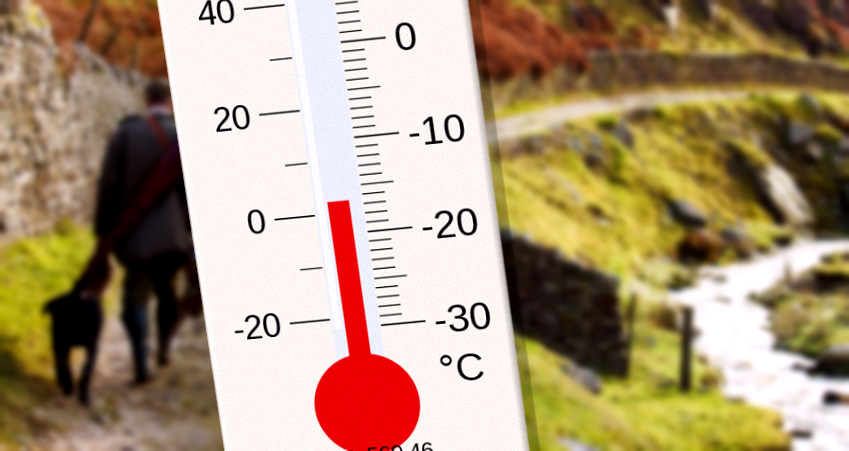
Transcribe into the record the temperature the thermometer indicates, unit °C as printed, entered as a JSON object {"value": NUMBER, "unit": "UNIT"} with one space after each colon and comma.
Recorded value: {"value": -16.5, "unit": "°C"}
